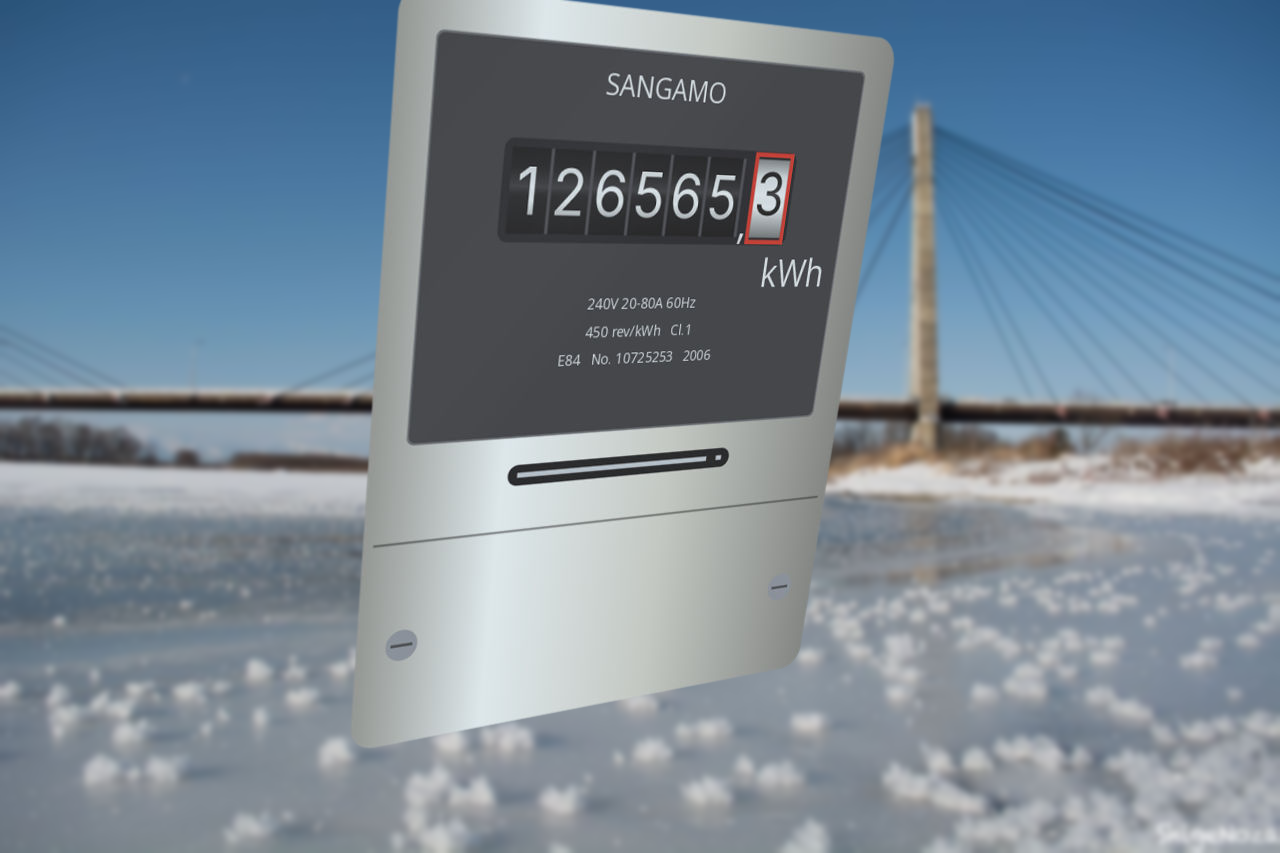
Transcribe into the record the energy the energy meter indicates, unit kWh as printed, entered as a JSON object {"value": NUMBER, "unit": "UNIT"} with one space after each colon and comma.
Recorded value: {"value": 126565.3, "unit": "kWh"}
